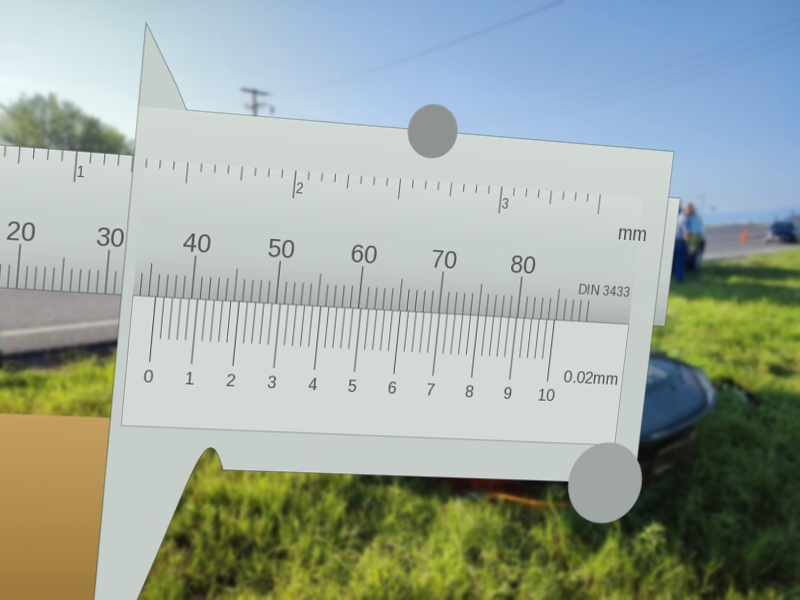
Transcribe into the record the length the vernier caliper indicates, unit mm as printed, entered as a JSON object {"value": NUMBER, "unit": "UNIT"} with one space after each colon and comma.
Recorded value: {"value": 35.8, "unit": "mm"}
